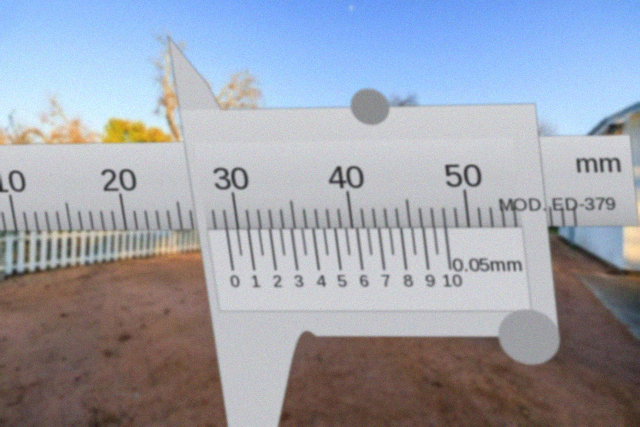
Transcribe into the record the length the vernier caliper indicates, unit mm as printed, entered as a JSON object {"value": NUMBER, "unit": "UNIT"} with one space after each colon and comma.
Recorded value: {"value": 29.0, "unit": "mm"}
